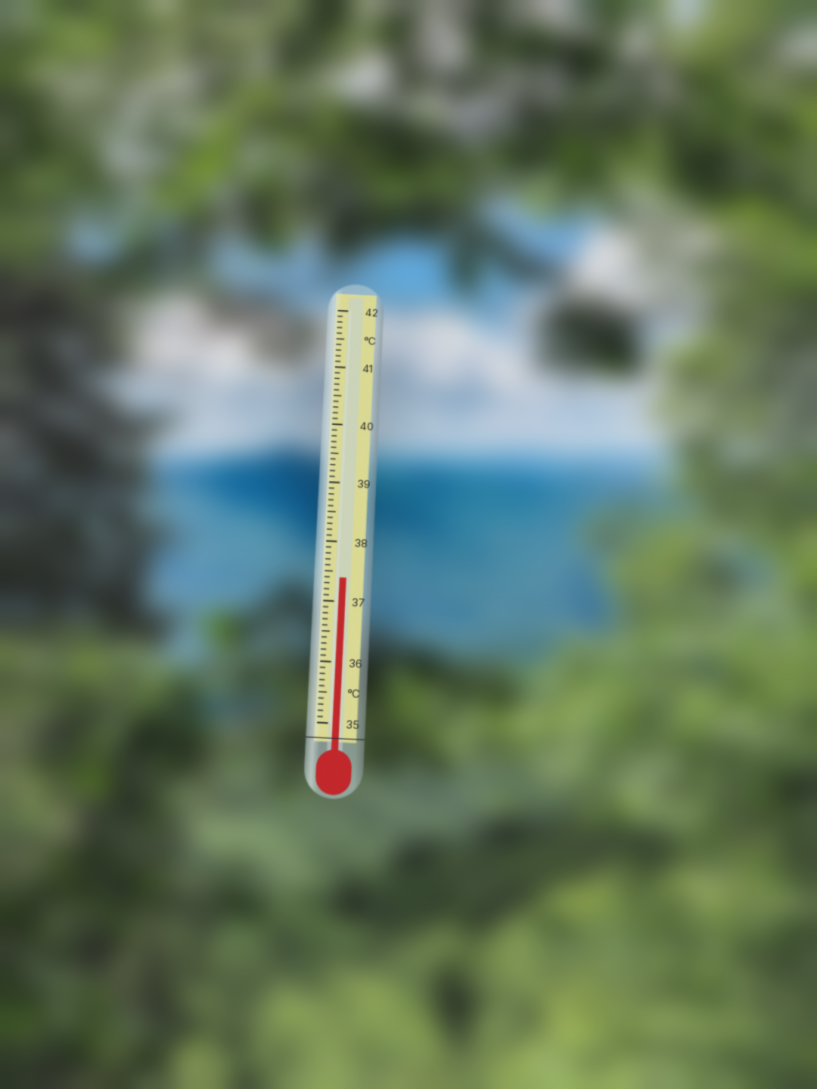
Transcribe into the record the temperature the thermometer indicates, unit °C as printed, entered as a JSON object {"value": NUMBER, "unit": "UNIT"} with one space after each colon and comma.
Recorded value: {"value": 37.4, "unit": "°C"}
